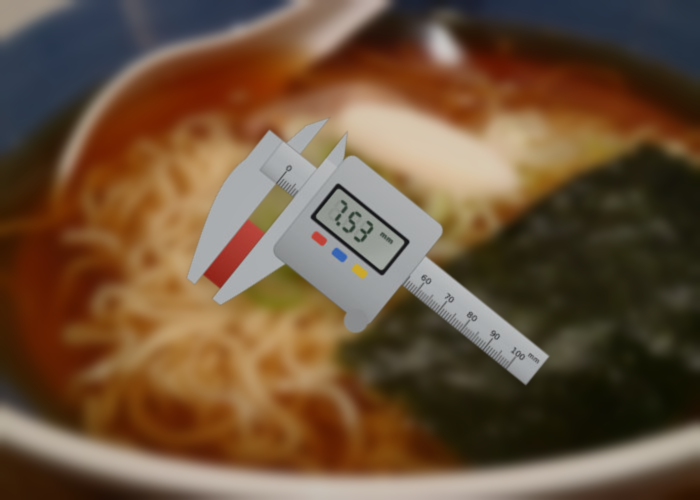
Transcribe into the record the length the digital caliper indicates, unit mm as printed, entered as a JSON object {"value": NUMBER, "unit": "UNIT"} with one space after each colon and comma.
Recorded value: {"value": 7.53, "unit": "mm"}
